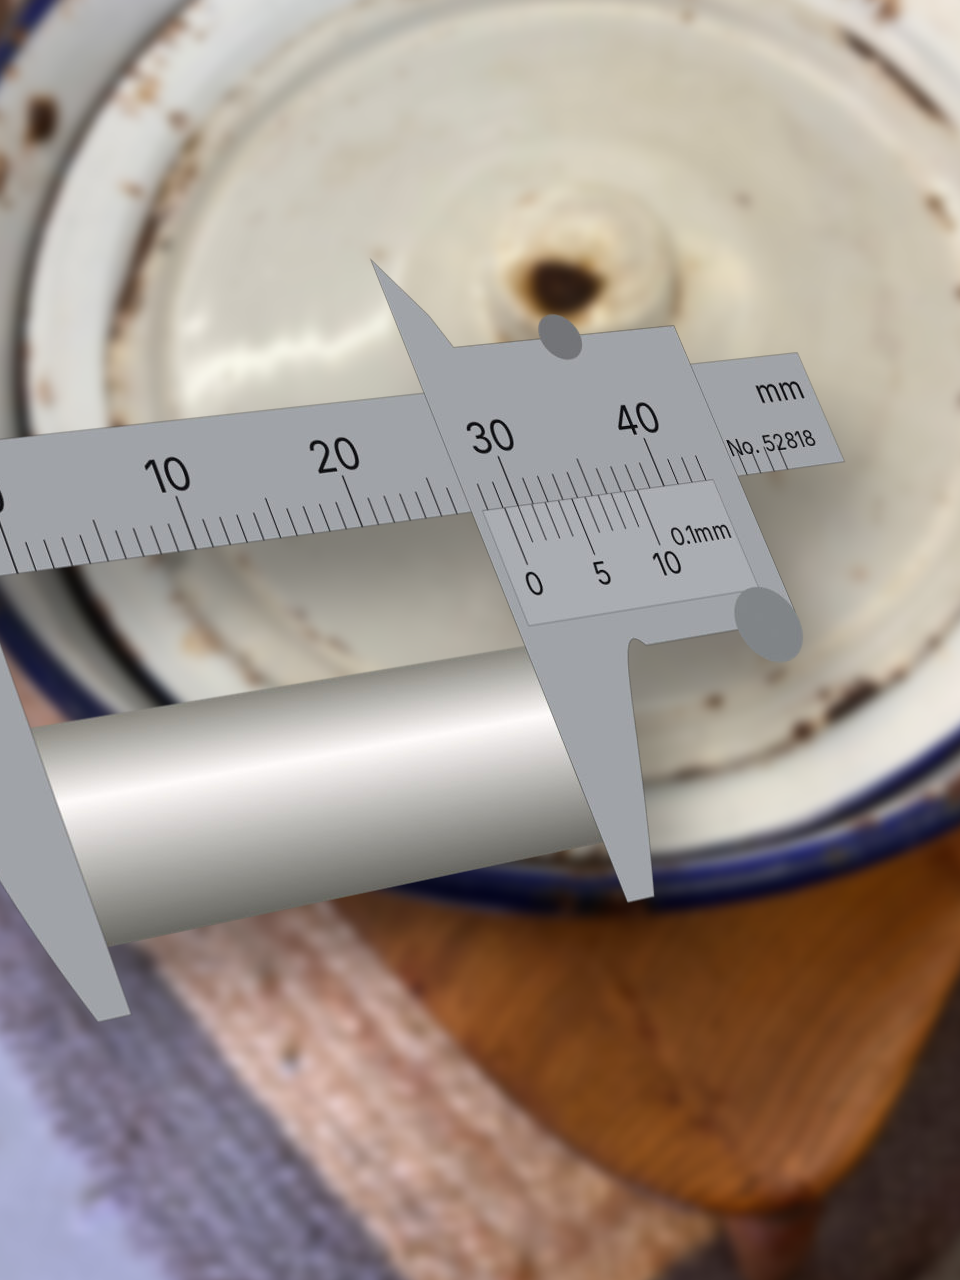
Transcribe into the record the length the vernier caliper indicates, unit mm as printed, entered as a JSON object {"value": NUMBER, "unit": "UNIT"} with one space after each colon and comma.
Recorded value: {"value": 29.1, "unit": "mm"}
